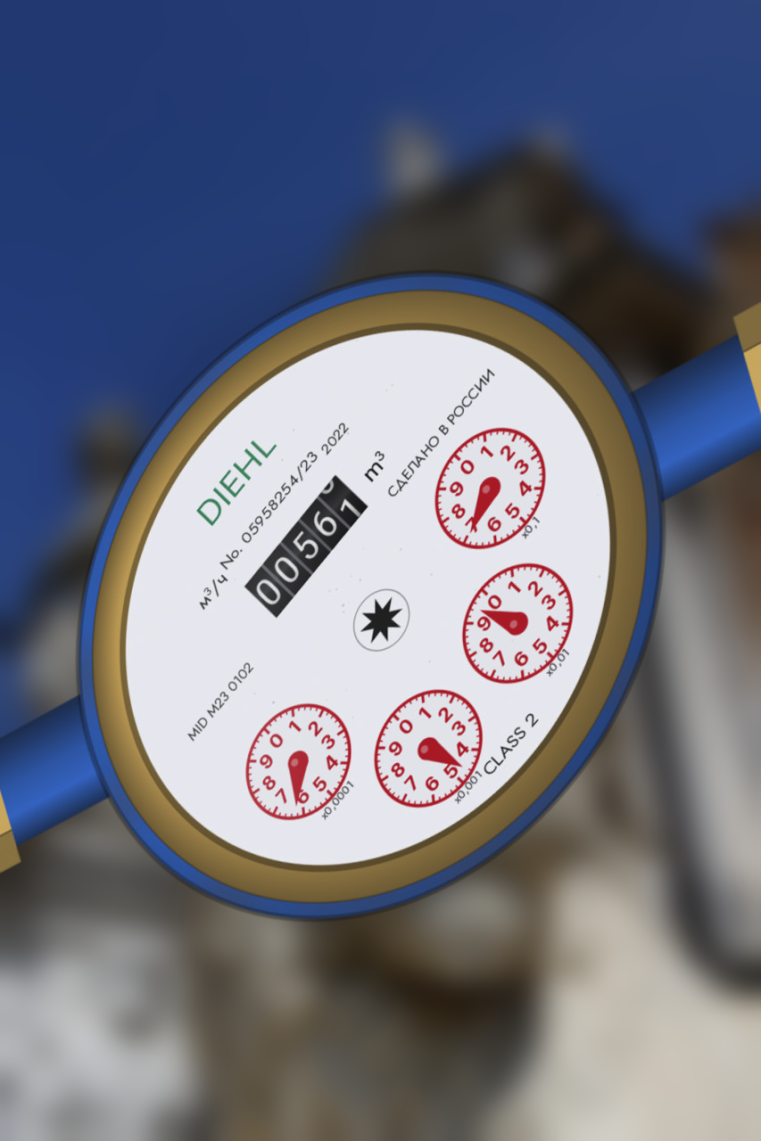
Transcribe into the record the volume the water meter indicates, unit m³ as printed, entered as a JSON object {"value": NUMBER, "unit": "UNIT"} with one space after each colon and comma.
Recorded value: {"value": 560.6946, "unit": "m³"}
